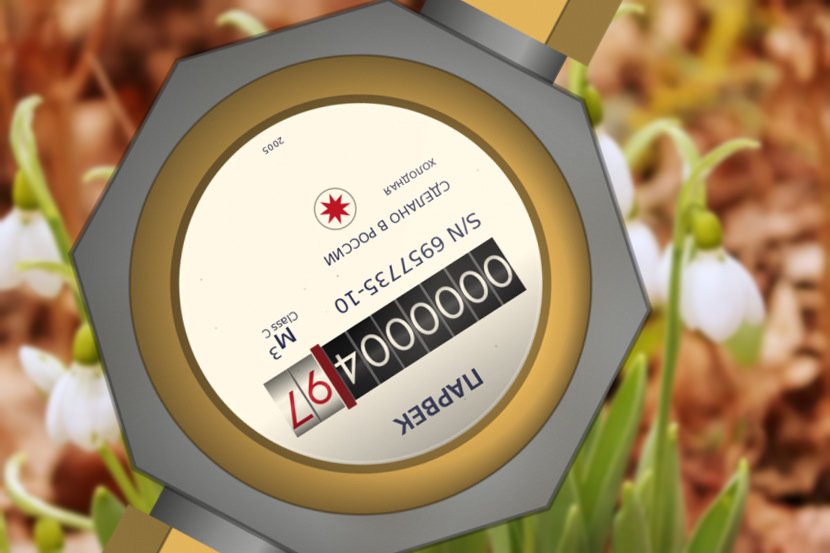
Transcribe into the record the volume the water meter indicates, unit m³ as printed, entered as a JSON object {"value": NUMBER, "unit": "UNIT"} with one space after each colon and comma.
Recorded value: {"value": 4.97, "unit": "m³"}
